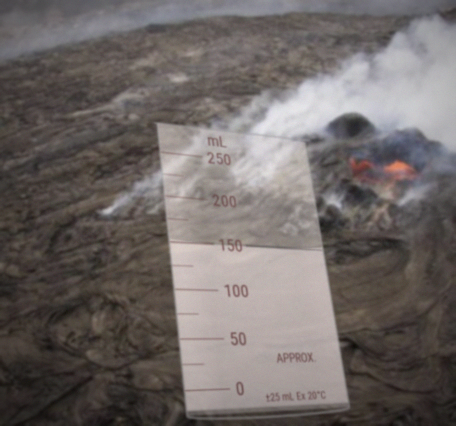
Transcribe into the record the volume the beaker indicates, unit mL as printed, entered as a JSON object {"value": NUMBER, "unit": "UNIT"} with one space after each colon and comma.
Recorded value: {"value": 150, "unit": "mL"}
